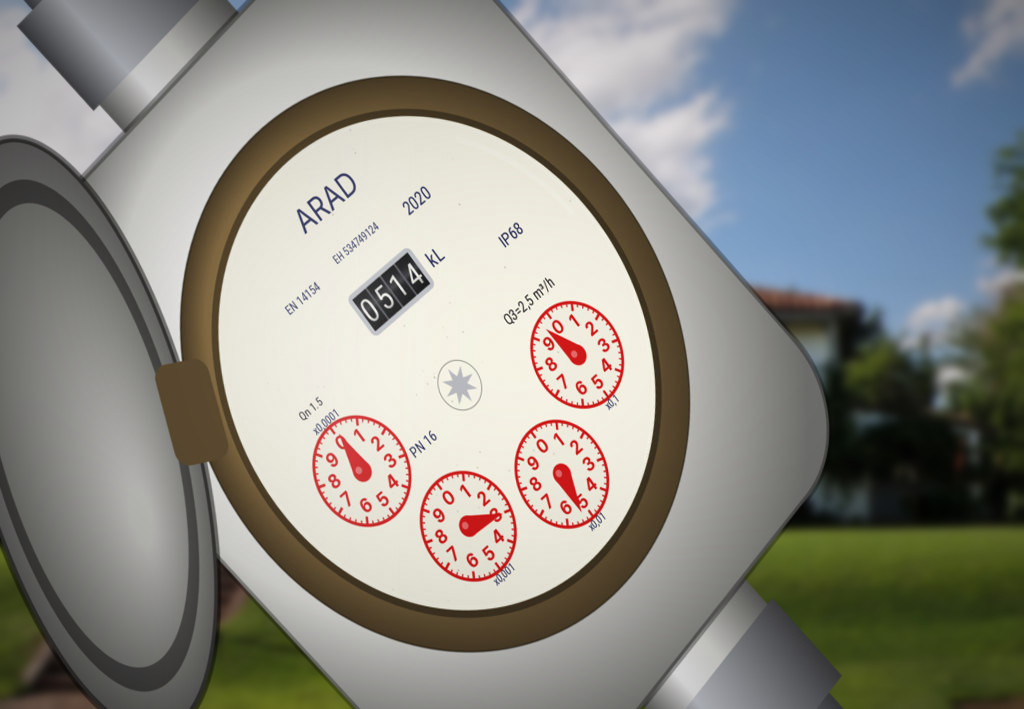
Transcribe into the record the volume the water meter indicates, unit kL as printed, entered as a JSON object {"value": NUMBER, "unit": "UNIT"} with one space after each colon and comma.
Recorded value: {"value": 513.9530, "unit": "kL"}
